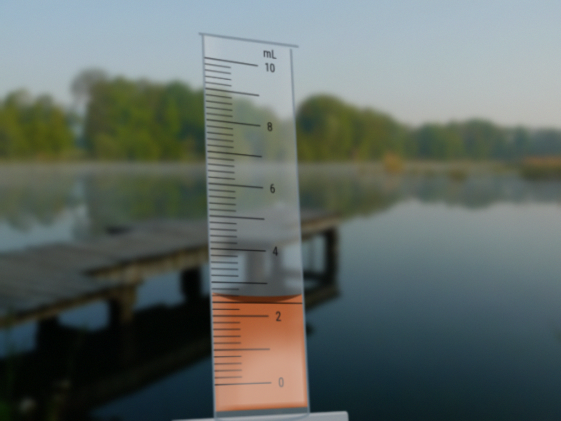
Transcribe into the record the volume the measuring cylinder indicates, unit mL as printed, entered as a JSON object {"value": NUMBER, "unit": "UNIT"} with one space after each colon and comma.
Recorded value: {"value": 2.4, "unit": "mL"}
